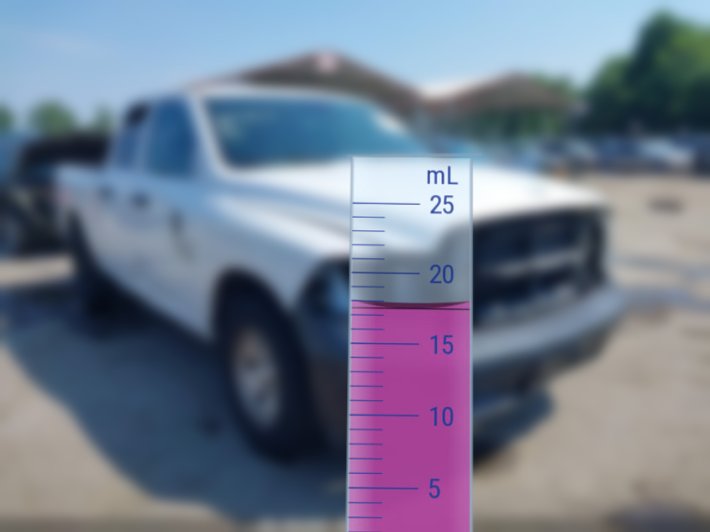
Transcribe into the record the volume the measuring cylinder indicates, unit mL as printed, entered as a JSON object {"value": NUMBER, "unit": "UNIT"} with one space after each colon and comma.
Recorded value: {"value": 17.5, "unit": "mL"}
